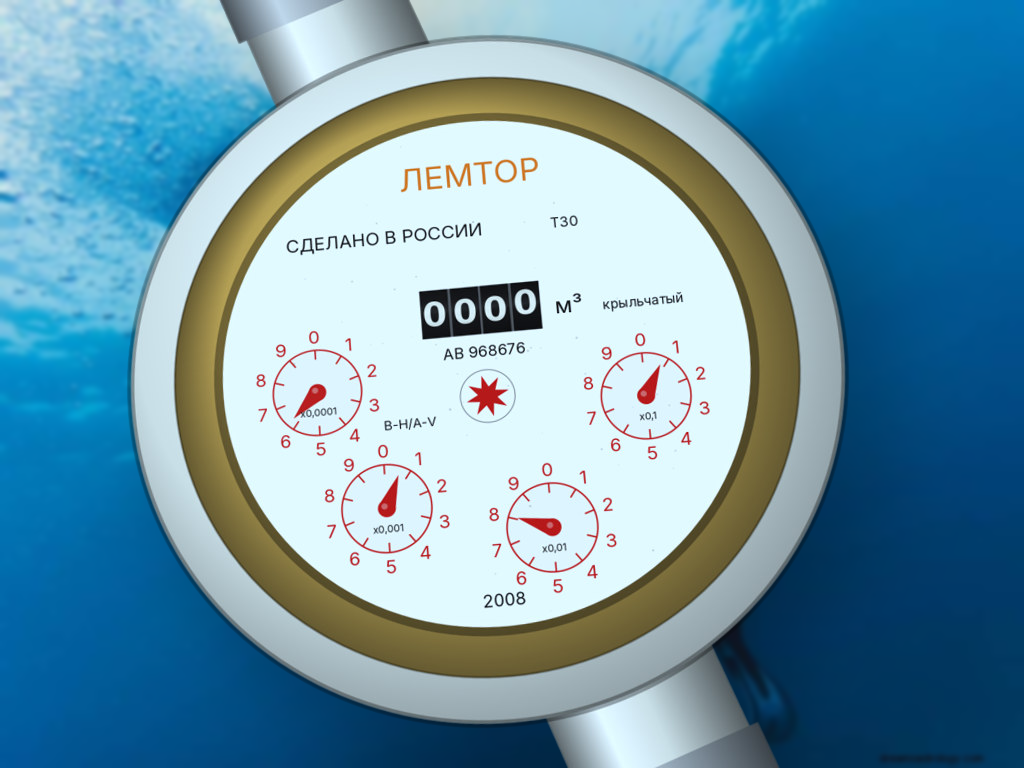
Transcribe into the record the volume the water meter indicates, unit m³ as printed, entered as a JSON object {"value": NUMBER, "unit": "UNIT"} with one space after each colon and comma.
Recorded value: {"value": 0.0806, "unit": "m³"}
